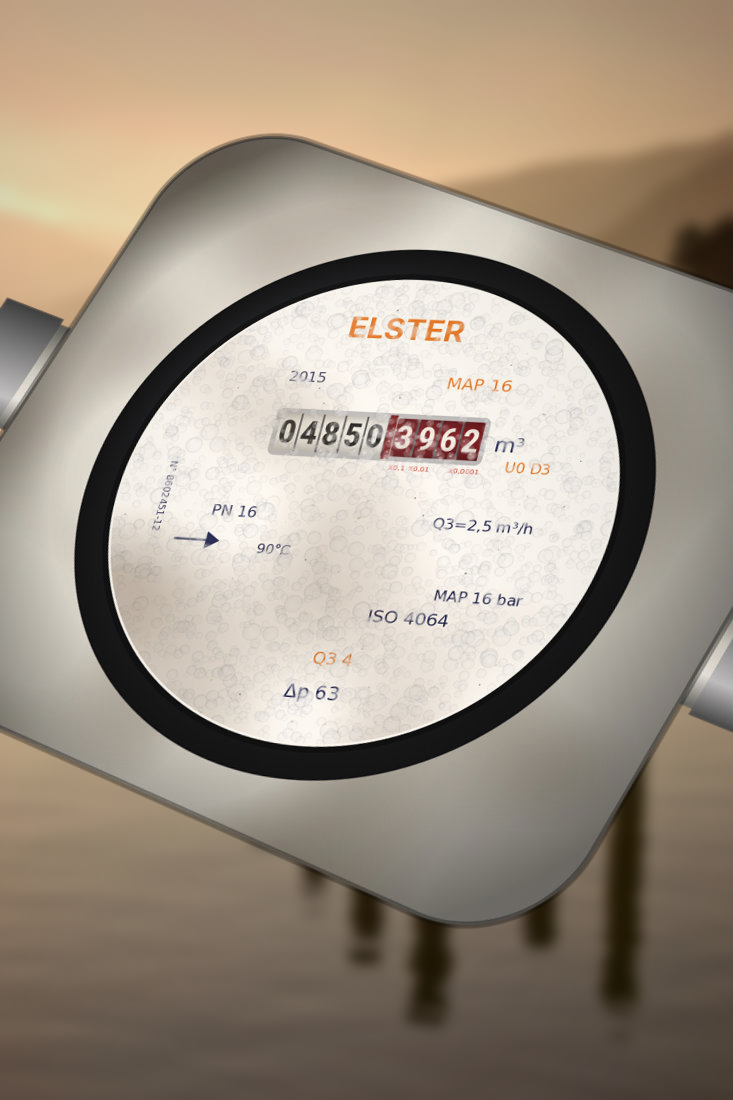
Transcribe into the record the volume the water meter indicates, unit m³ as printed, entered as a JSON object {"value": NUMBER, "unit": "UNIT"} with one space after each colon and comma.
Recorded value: {"value": 4850.3962, "unit": "m³"}
